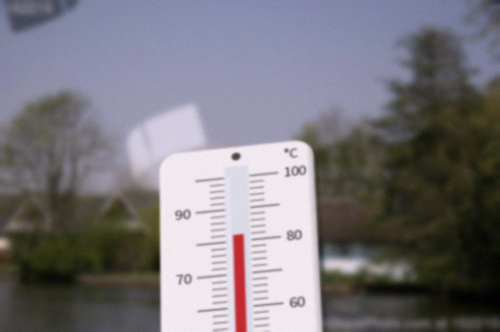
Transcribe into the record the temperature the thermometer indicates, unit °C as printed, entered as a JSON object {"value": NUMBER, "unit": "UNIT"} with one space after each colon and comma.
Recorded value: {"value": 82, "unit": "°C"}
